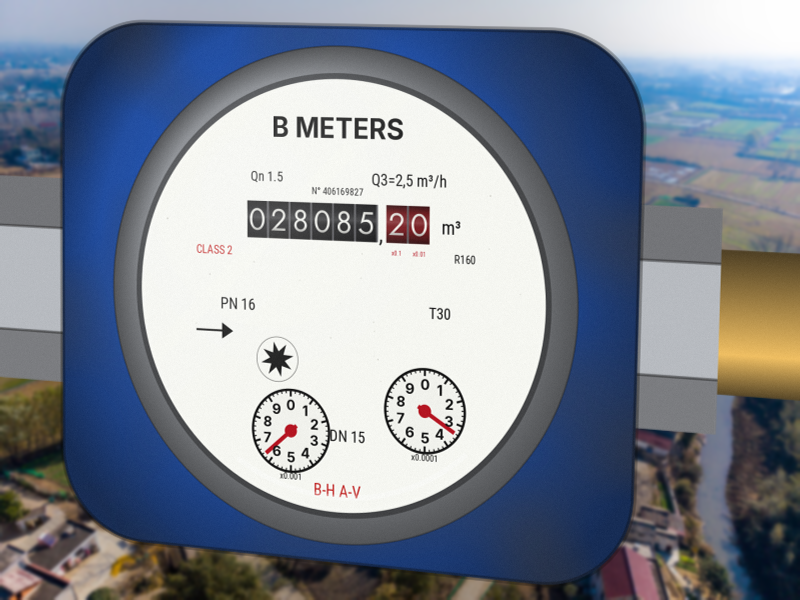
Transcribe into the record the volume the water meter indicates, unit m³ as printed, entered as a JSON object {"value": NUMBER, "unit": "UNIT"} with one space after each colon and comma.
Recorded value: {"value": 28085.2063, "unit": "m³"}
